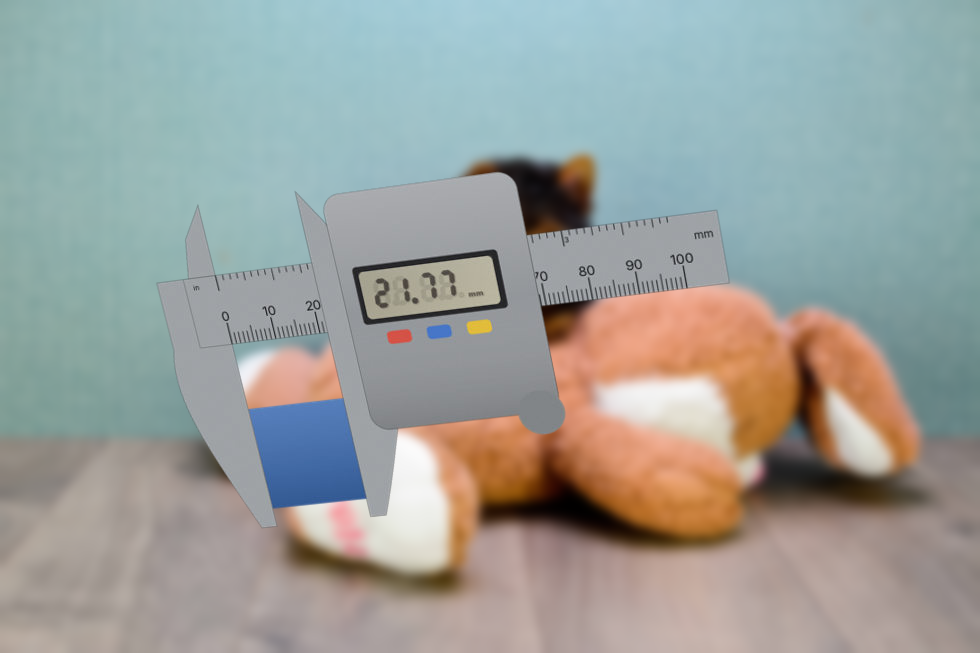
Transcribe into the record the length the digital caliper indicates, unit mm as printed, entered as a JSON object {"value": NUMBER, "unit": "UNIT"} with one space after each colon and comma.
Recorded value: {"value": 21.77, "unit": "mm"}
